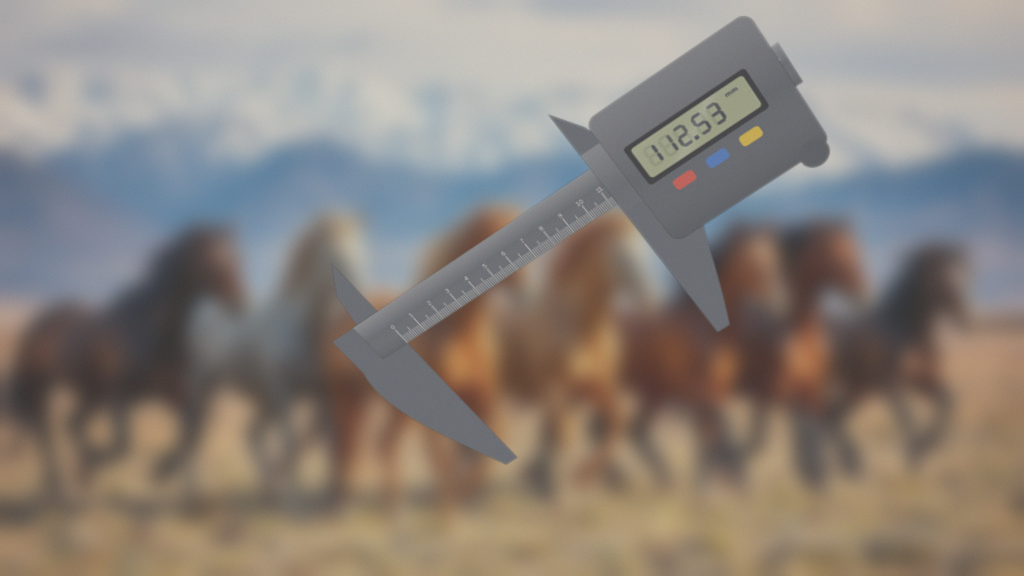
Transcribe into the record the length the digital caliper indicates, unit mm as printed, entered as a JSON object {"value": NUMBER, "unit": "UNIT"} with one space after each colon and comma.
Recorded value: {"value": 112.53, "unit": "mm"}
